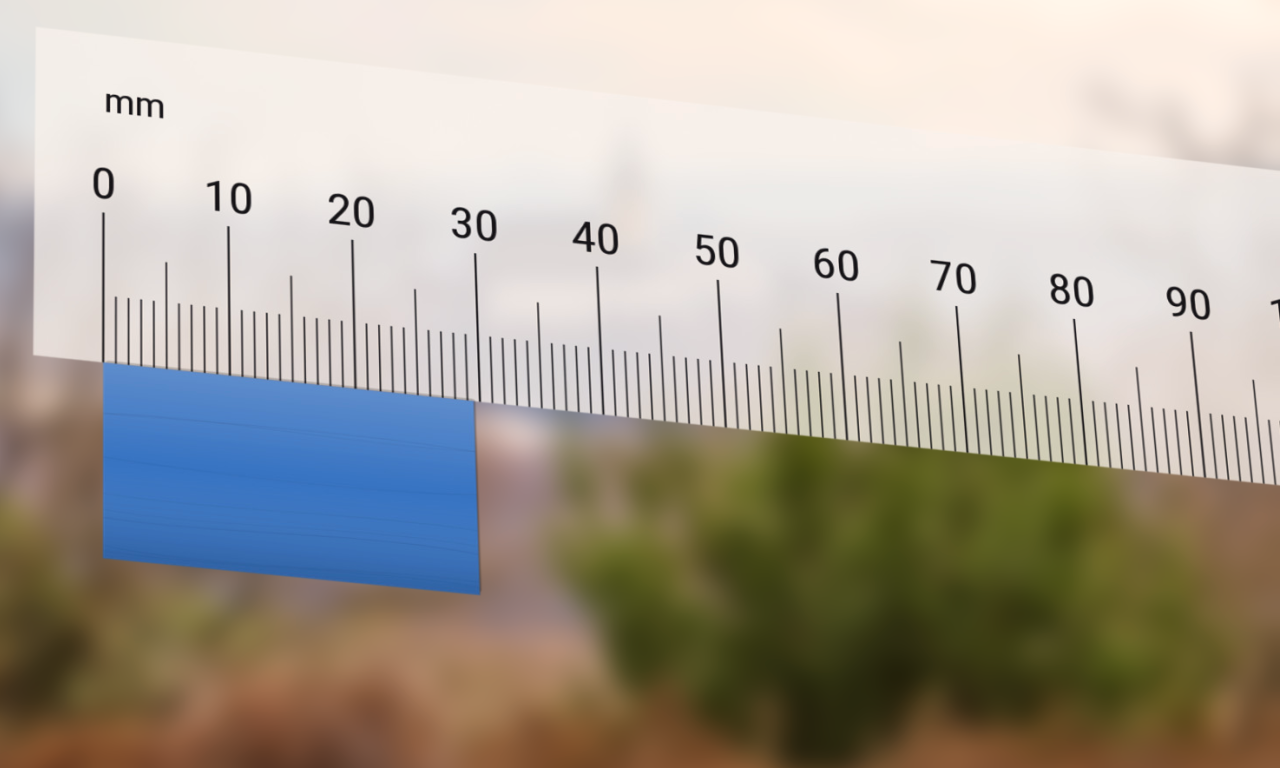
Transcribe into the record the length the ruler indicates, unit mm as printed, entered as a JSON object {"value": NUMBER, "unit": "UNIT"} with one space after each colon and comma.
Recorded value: {"value": 29.5, "unit": "mm"}
